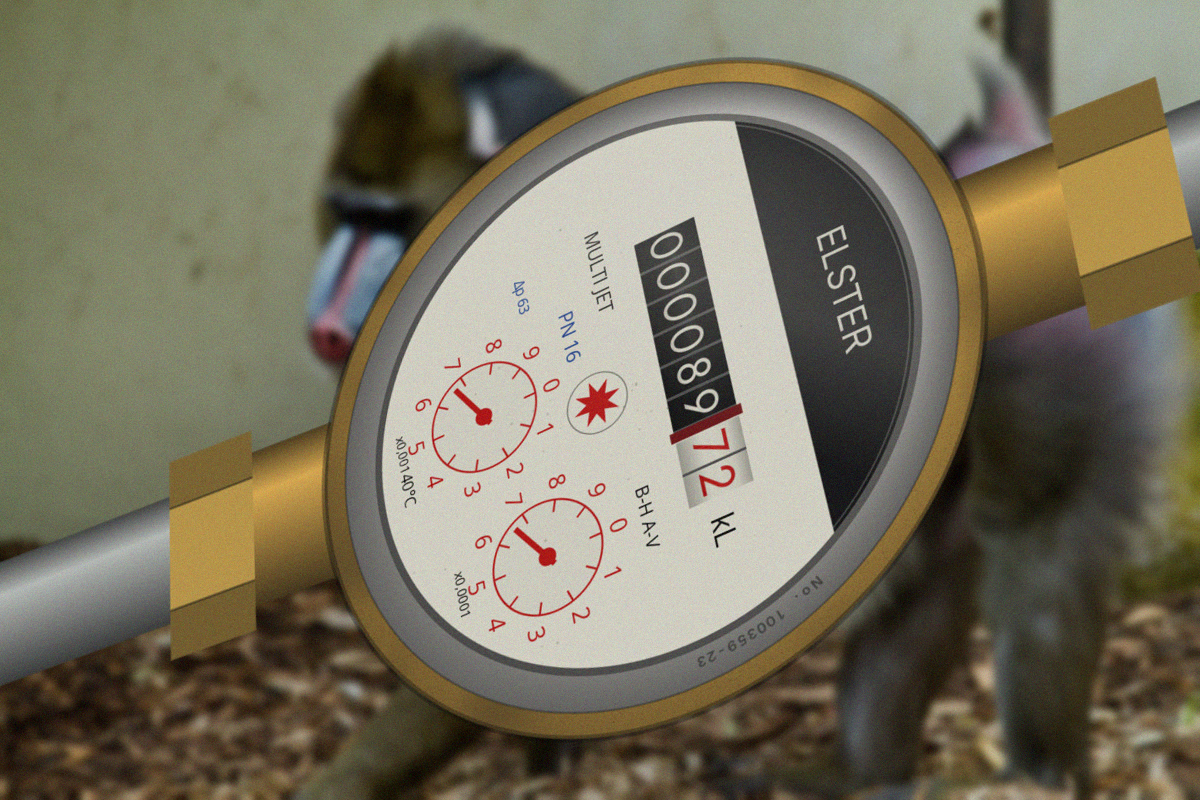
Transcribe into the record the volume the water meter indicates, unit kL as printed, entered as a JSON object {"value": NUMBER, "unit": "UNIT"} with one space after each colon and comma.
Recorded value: {"value": 89.7266, "unit": "kL"}
